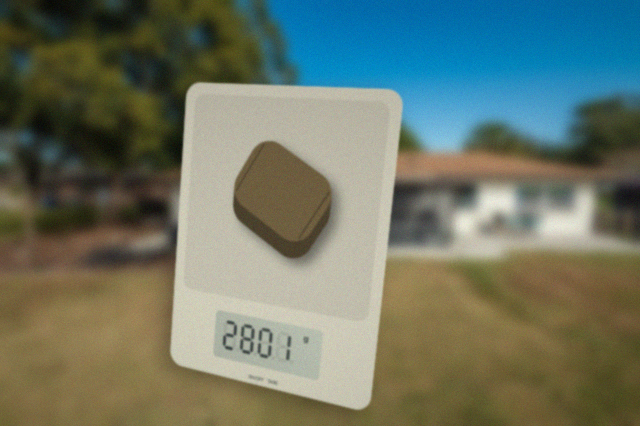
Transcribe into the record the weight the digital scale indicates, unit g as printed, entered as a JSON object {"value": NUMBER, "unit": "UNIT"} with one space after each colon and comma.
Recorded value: {"value": 2801, "unit": "g"}
